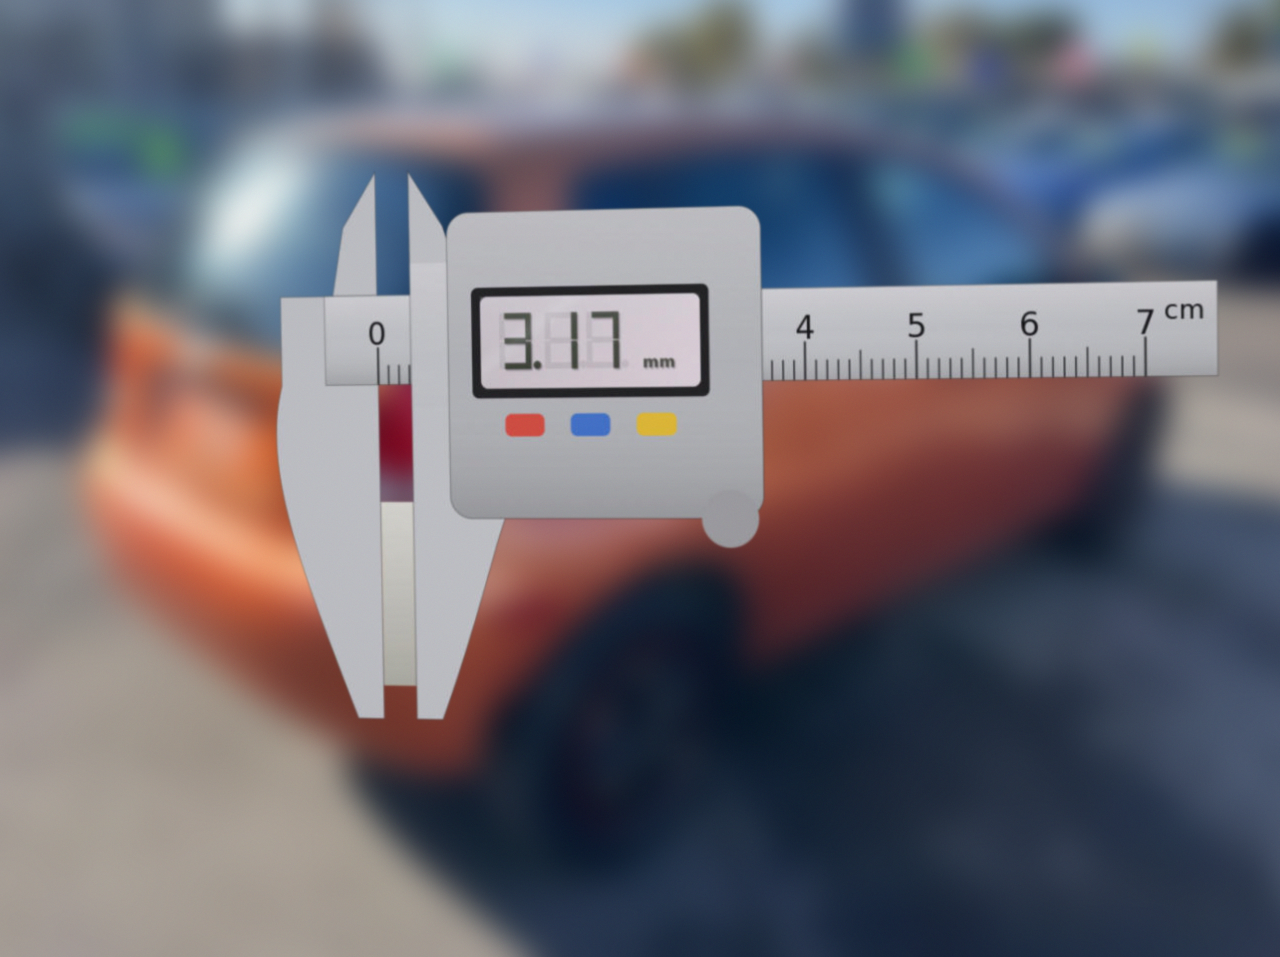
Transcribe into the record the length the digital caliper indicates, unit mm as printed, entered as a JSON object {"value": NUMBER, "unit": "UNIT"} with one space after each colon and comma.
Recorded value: {"value": 3.17, "unit": "mm"}
